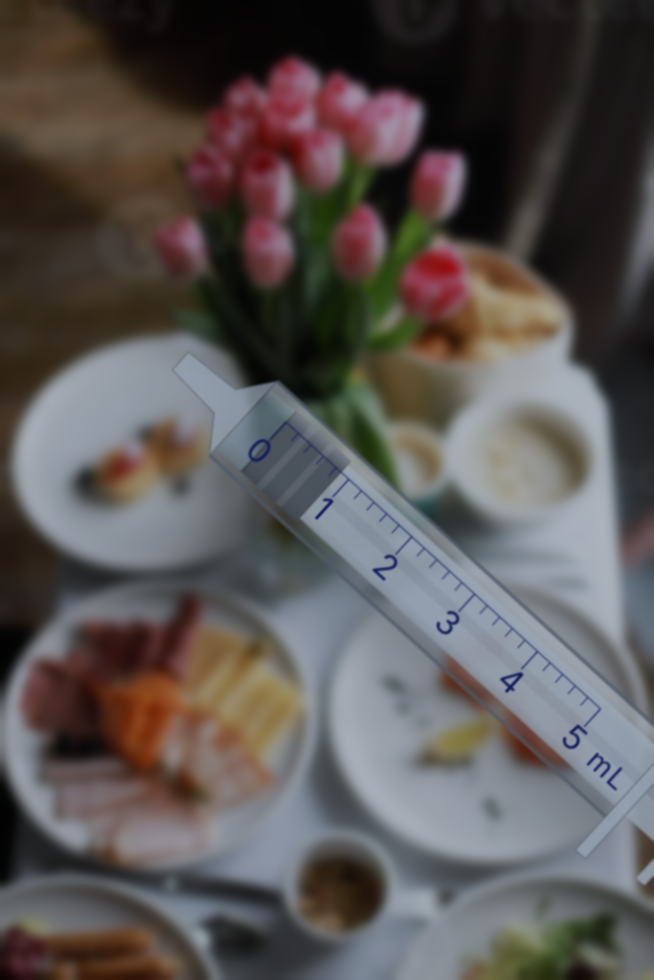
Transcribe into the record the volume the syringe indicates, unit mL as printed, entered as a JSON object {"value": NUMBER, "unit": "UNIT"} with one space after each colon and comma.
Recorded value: {"value": 0, "unit": "mL"}
